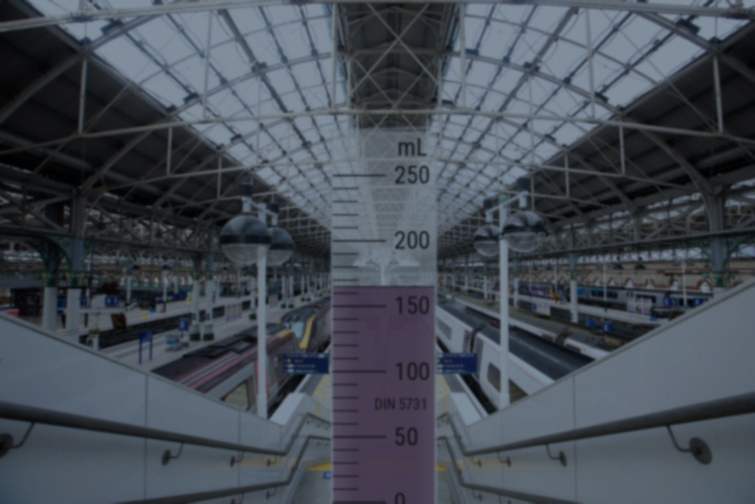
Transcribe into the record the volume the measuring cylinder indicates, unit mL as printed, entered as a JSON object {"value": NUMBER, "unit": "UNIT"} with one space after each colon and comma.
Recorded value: {"value": 165, "unit": "mL"}
